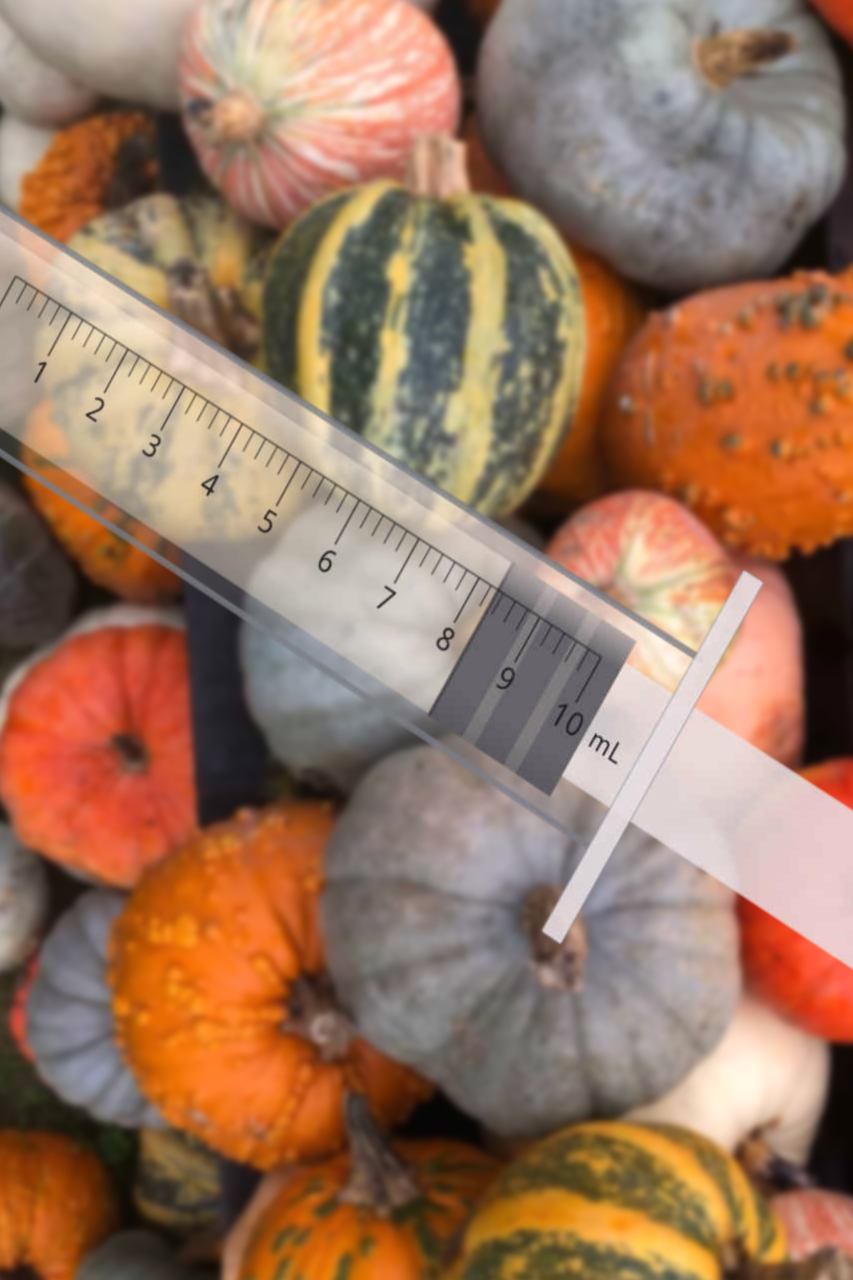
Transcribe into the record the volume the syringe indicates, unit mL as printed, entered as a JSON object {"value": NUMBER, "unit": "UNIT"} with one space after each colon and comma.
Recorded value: {"value": 8.3, "unit": "mL"}
